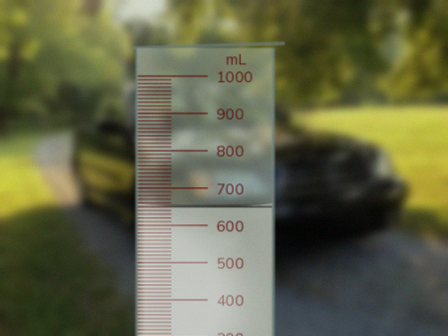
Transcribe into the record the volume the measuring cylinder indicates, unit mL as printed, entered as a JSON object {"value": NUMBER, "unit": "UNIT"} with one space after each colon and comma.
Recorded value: {"value": 650, "unit": "mL"}
